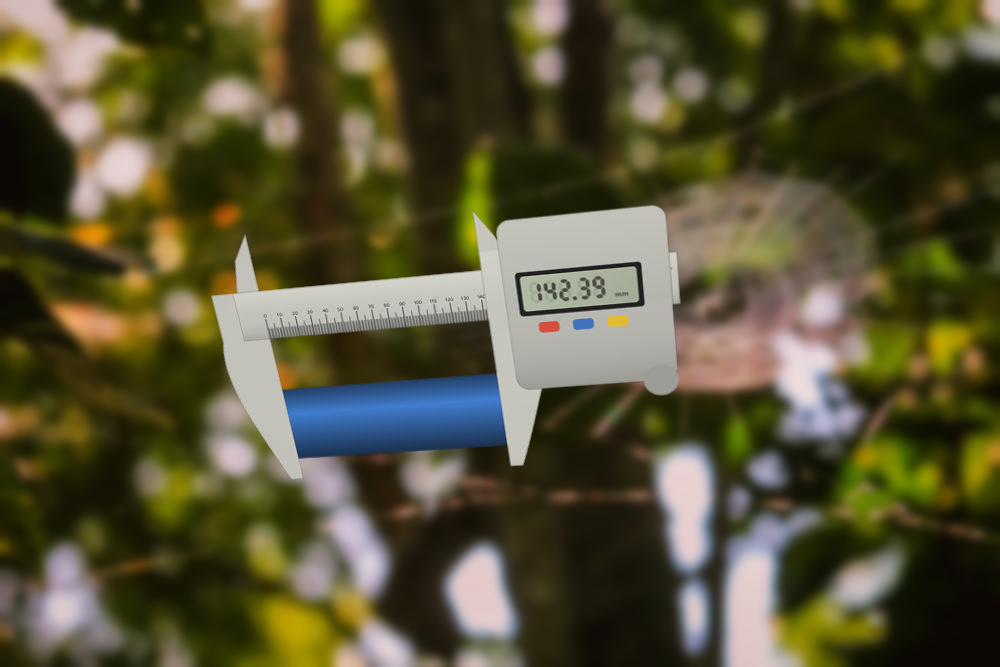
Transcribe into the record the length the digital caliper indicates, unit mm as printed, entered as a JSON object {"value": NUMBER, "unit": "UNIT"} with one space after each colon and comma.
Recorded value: {"value": 142.39, "unit": "mm"}
